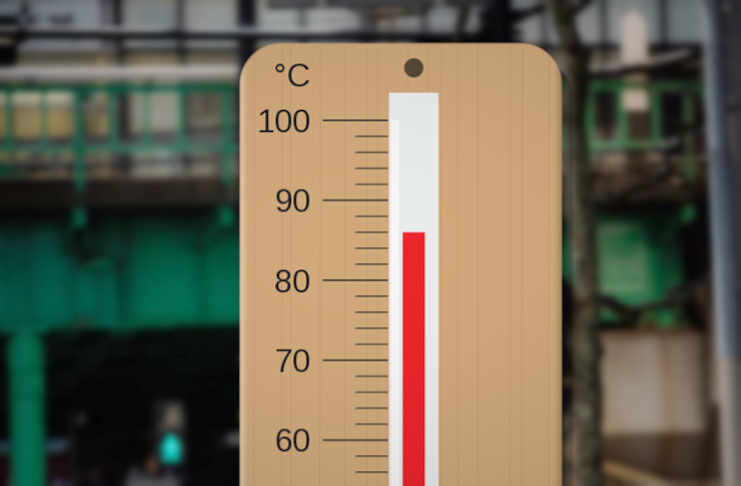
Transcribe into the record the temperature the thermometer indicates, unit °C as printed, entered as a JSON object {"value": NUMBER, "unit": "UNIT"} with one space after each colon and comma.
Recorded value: {"value": 86, "unit": "°C"}
